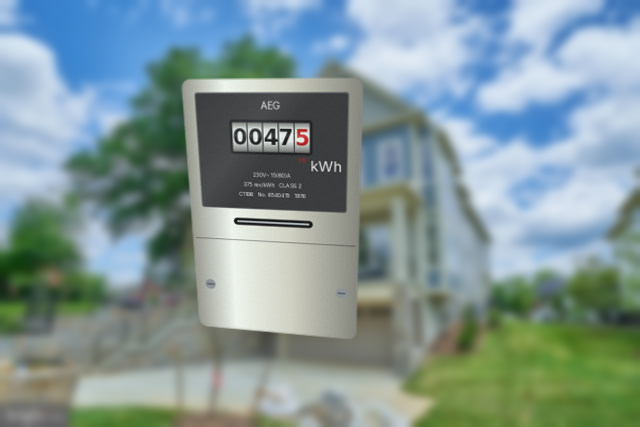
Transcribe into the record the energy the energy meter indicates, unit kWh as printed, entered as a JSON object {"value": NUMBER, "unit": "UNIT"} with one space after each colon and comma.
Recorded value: {"value": 47.5, "unit": "kWh"}
